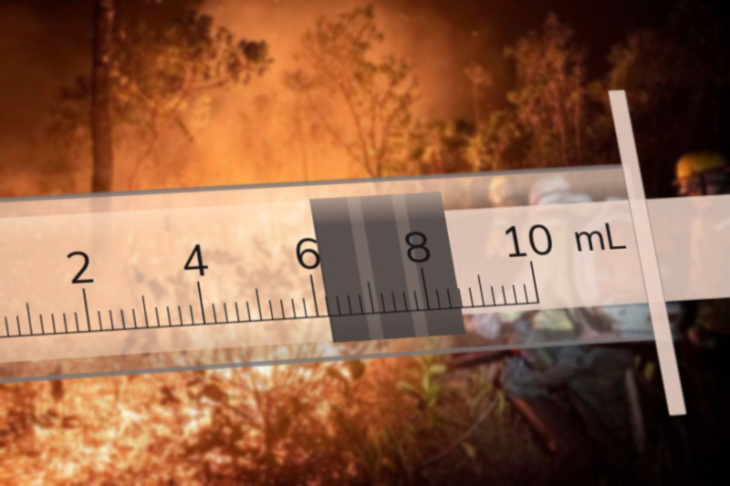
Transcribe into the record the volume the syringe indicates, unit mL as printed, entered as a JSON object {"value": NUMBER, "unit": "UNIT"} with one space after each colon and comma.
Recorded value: {"value": 6.2, "unit": "mL"}
